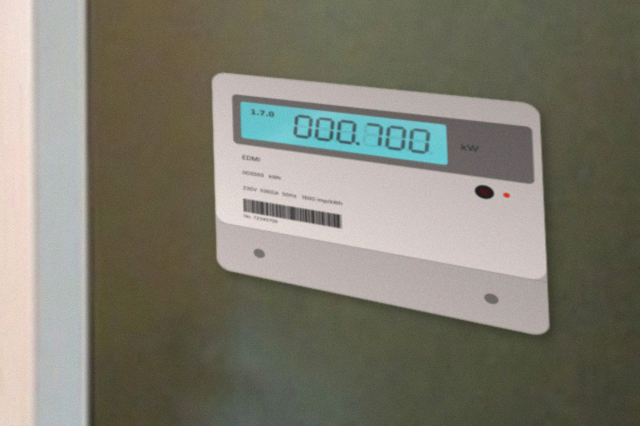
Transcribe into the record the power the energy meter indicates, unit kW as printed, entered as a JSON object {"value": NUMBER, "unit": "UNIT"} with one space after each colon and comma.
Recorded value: {"value": 0.700, "unit": "kW"}
